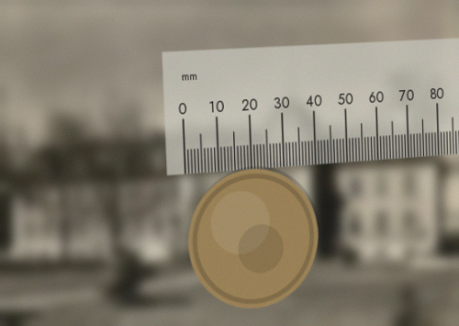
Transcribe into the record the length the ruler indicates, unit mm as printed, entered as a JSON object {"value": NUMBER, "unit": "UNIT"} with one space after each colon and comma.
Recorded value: {"value": 40, "unit": "mm"}
